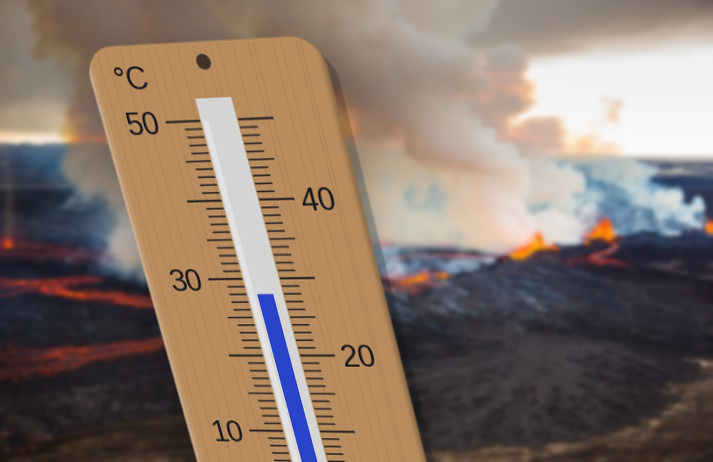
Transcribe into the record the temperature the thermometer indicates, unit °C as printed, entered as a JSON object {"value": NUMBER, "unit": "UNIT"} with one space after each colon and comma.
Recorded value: {"value": 28, "unit": "°C"}
